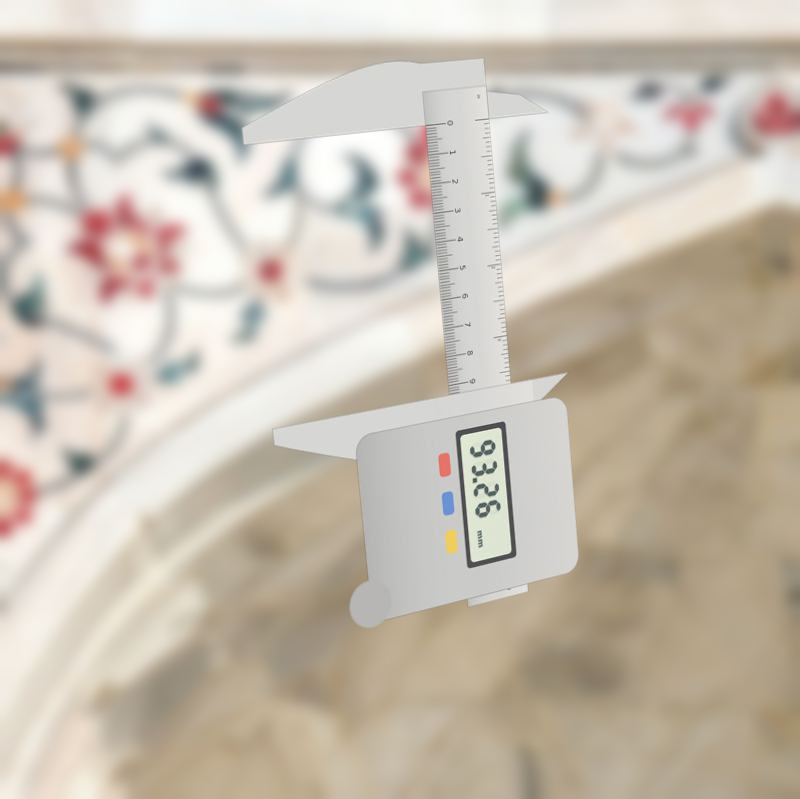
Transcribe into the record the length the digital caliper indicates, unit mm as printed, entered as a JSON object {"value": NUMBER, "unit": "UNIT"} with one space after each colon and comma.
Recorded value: {"value": 93.26, "unit": "mm"}
